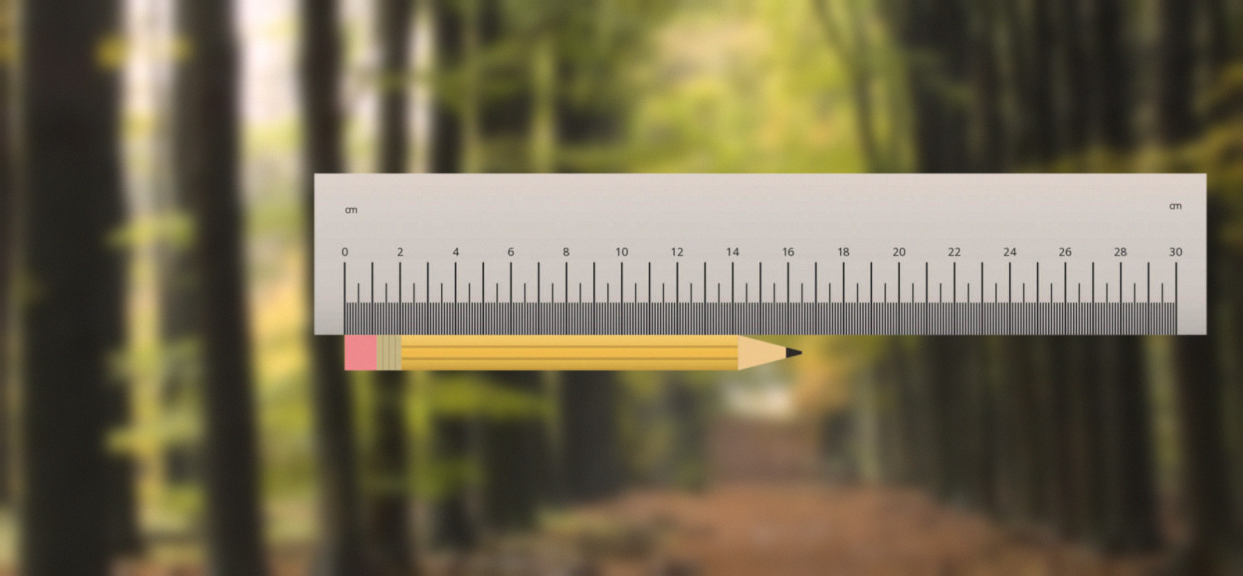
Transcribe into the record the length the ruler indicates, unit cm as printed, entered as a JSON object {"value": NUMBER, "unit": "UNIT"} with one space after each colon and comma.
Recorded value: {"value": 16.5, "unit": "cm"}
